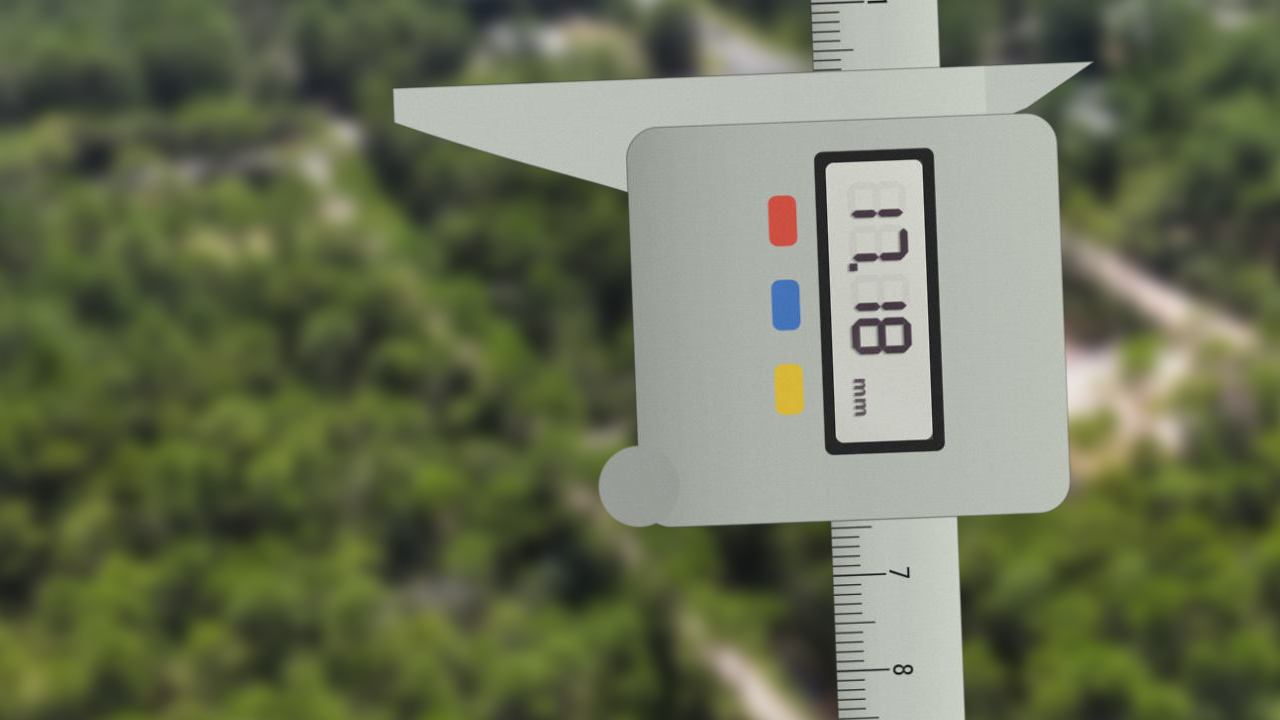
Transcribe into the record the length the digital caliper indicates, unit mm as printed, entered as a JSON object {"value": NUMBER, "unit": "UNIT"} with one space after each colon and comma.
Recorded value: {"value": 17.18, "unit": "mm"}
